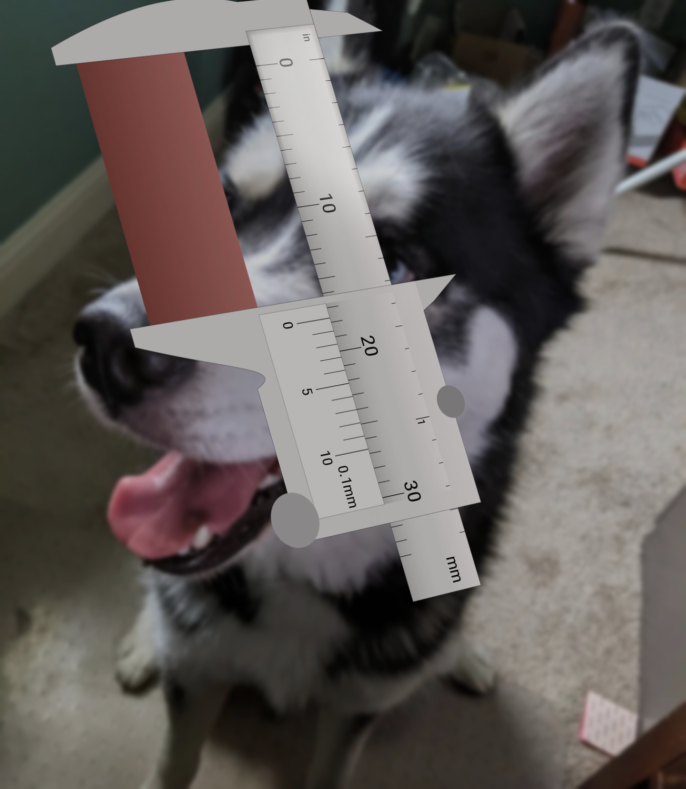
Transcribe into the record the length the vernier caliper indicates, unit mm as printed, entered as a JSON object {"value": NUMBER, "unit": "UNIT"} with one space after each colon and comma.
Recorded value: {"value": 17.7, "unit": "mm"}
